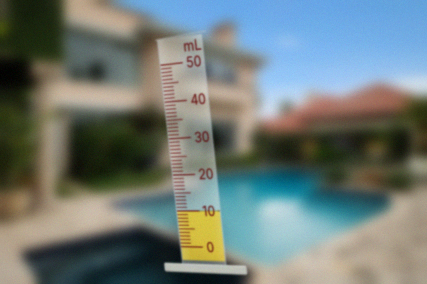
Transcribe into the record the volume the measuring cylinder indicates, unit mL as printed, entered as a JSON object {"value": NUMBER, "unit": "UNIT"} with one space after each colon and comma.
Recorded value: {"value": 10, "unit": "mL"}
